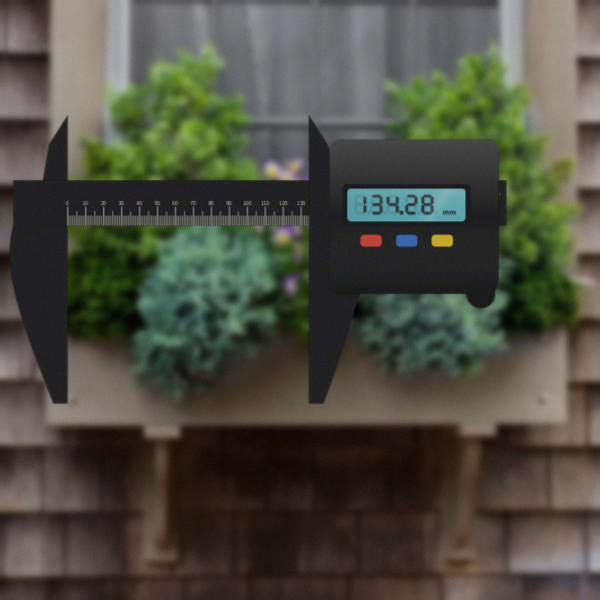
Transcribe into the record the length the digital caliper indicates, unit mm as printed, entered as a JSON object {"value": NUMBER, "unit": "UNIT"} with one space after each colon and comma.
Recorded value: {"value": 134.28, "unit": "mm"}
